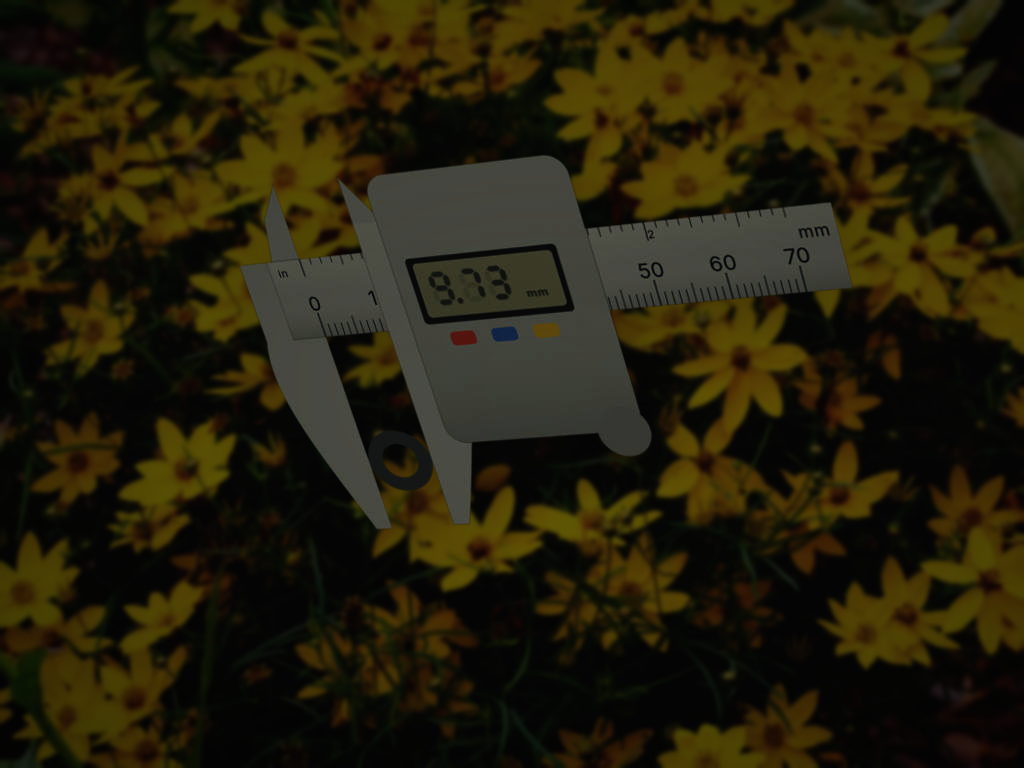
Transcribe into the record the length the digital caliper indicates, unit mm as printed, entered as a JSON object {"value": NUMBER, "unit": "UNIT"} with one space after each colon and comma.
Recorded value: {"value": 9.73, "unit": "mm"}
